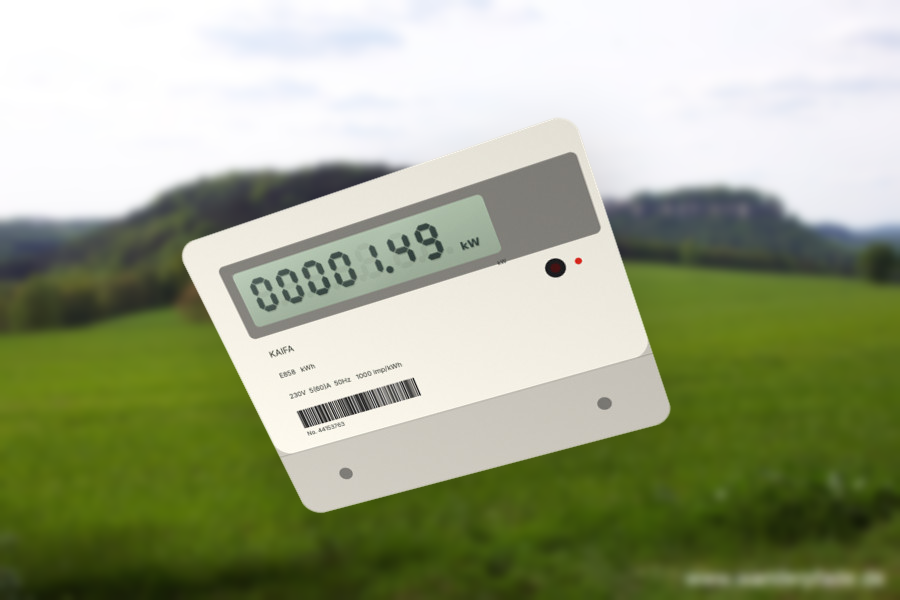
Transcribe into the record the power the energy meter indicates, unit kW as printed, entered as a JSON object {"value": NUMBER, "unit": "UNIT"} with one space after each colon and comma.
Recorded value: {"value": 1.49, "unit": "kW"}
